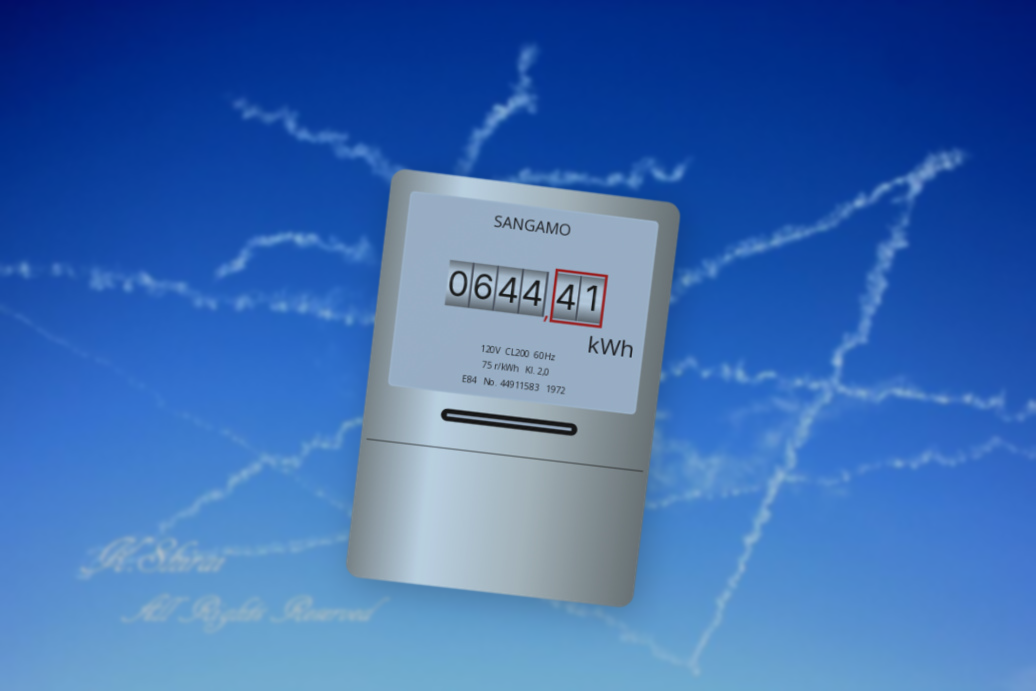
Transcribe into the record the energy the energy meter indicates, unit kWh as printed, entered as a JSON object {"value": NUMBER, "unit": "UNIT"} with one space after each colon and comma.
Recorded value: {"value": 644.41, "unit": "kWh"}
